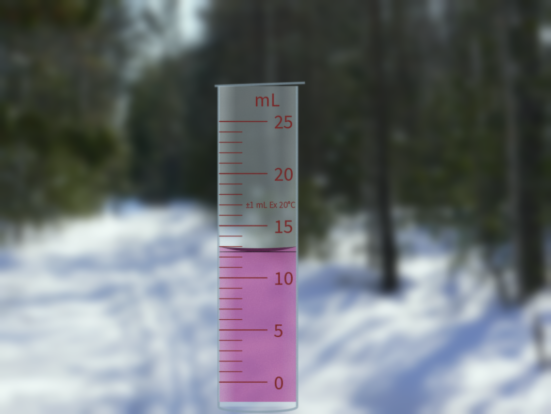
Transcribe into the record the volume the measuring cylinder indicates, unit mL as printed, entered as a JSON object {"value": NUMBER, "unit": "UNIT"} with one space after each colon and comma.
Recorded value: {"value": 12.5, "unit": "mL"}
